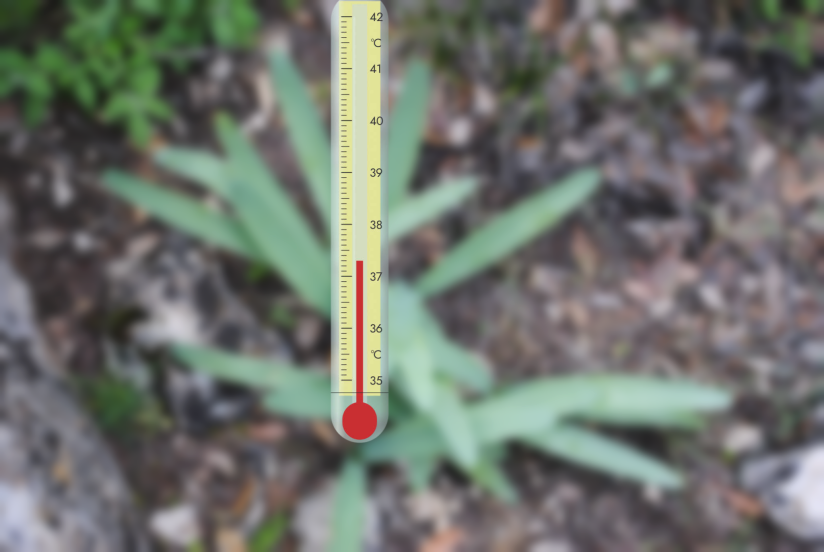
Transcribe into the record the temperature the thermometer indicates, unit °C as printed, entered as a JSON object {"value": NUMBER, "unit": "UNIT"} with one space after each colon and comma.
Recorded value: {"value": 37.3, "unit": "°C"}
